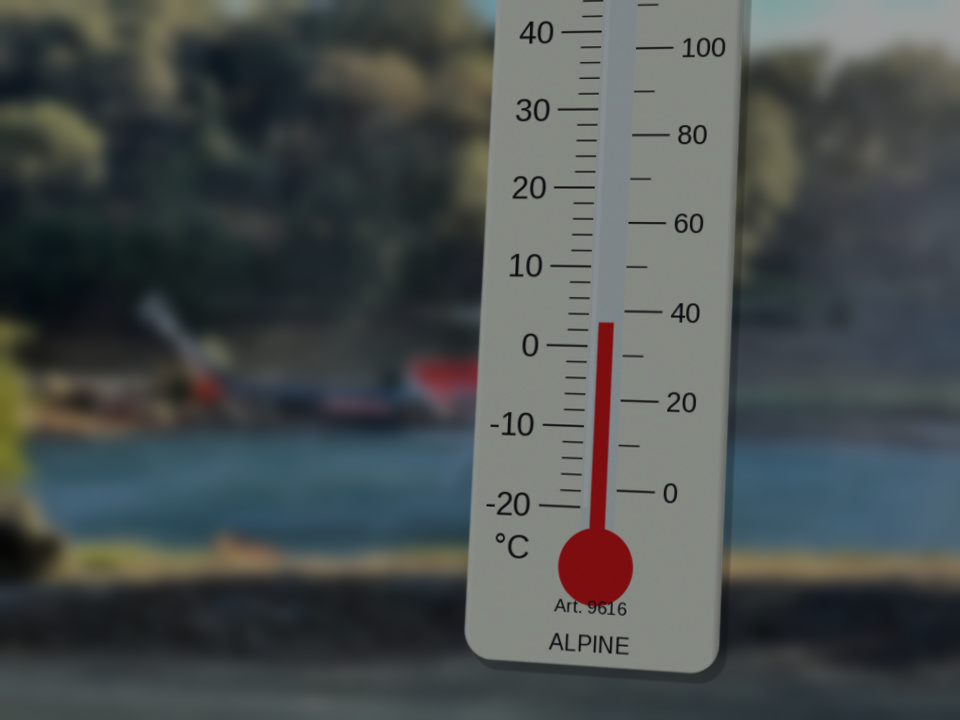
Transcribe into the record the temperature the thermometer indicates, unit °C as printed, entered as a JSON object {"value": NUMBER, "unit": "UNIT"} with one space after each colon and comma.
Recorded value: {"value": 3, "unit": "°C"}
